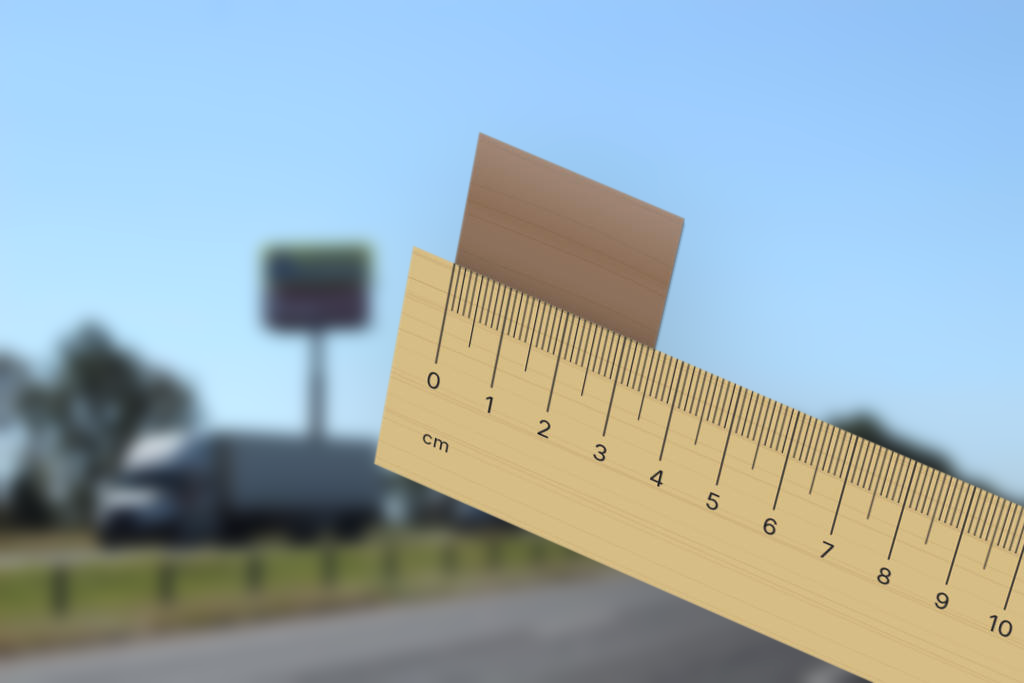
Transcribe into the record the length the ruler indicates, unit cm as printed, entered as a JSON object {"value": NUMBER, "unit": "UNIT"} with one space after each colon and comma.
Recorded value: {"value": 3.5, "unit": "cm"}
